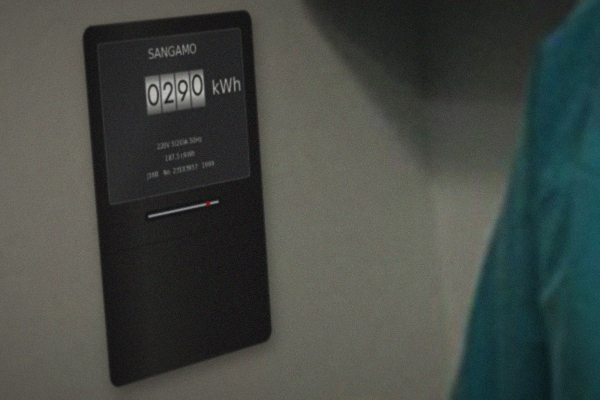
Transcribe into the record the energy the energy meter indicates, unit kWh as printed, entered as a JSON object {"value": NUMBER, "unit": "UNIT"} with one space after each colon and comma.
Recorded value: {"value": 290, "unit": "kWh"}
